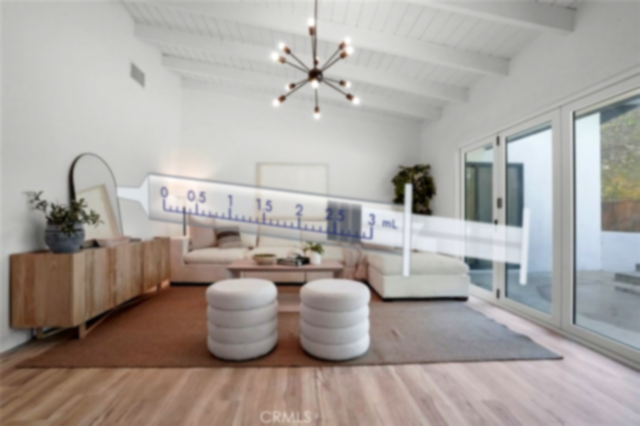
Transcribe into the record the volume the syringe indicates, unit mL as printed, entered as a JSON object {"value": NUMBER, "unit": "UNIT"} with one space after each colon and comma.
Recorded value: {"value": 2.4, "unit": "mL"}
